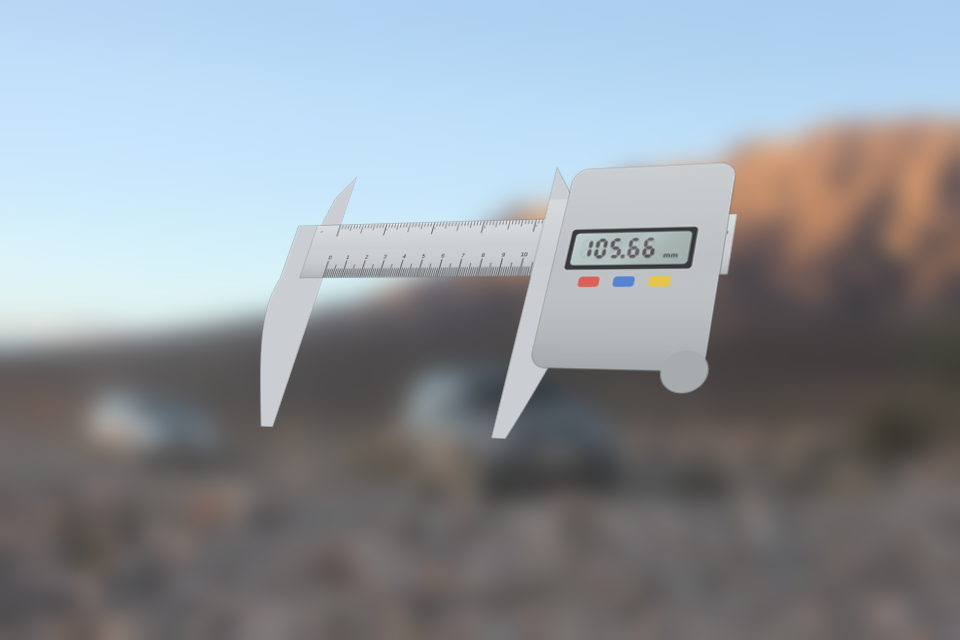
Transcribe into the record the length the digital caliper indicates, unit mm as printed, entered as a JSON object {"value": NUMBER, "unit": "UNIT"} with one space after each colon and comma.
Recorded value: {"value": 105.66, "unit": "mm"}
